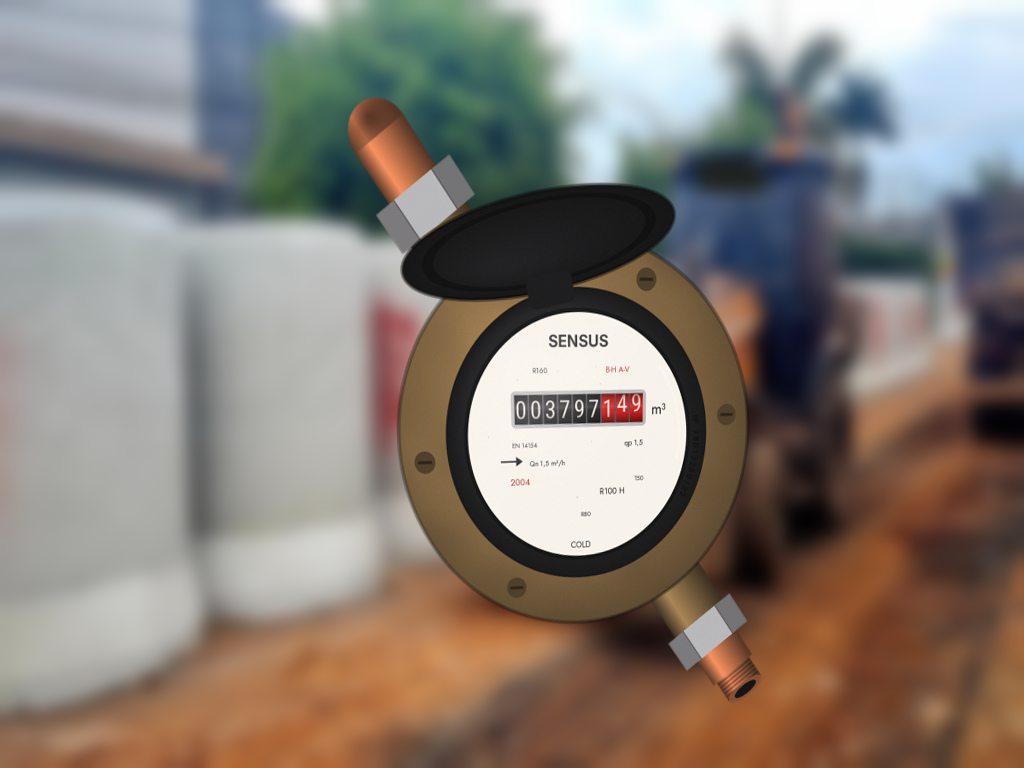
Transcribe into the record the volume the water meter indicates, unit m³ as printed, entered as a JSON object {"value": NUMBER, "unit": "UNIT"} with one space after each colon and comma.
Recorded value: {"value": 3797.149, "unit": "m³"}
